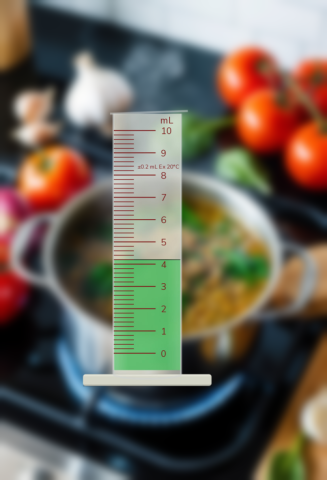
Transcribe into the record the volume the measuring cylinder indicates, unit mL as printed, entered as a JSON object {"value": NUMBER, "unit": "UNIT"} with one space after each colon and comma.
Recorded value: {"value": 4.2, "unit": "mL"}
